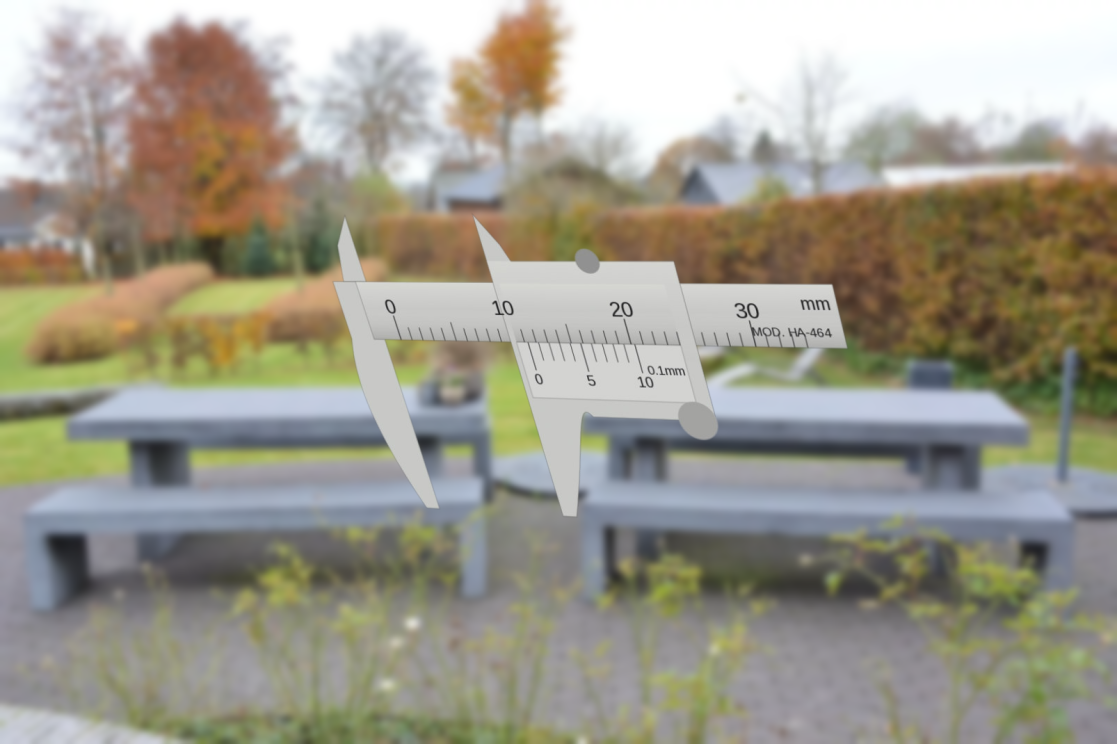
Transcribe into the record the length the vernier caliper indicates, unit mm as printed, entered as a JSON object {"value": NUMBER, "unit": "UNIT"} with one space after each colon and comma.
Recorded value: {"value": 11.3, "unit": "mm"}
